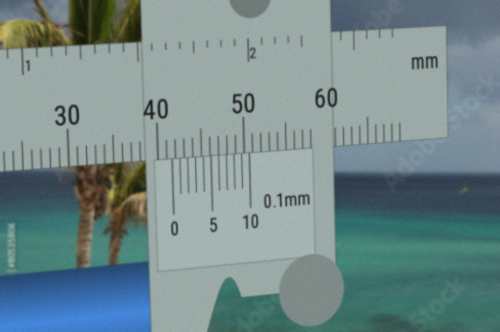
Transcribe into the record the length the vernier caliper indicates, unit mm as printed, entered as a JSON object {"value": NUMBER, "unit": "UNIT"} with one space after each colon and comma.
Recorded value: {"value": 41.6, "unit": "mm"}
